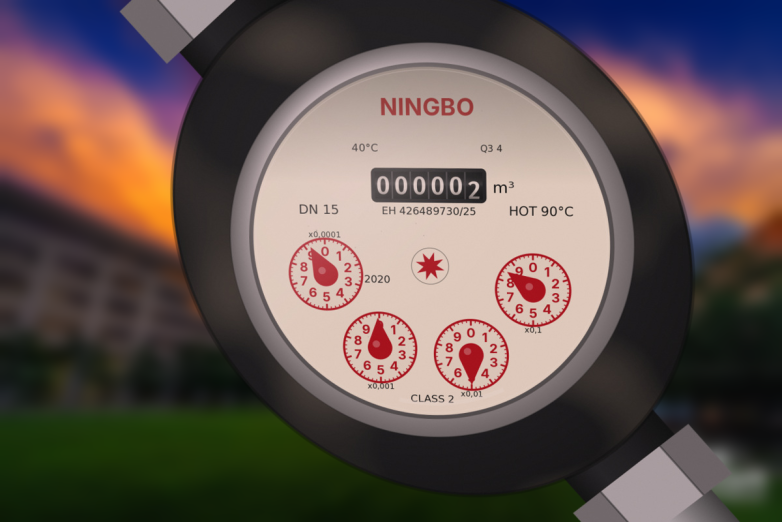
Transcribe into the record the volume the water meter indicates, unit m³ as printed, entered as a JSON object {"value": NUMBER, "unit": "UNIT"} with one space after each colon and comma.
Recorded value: {"value": 1.8499, "unit": "m³"}
